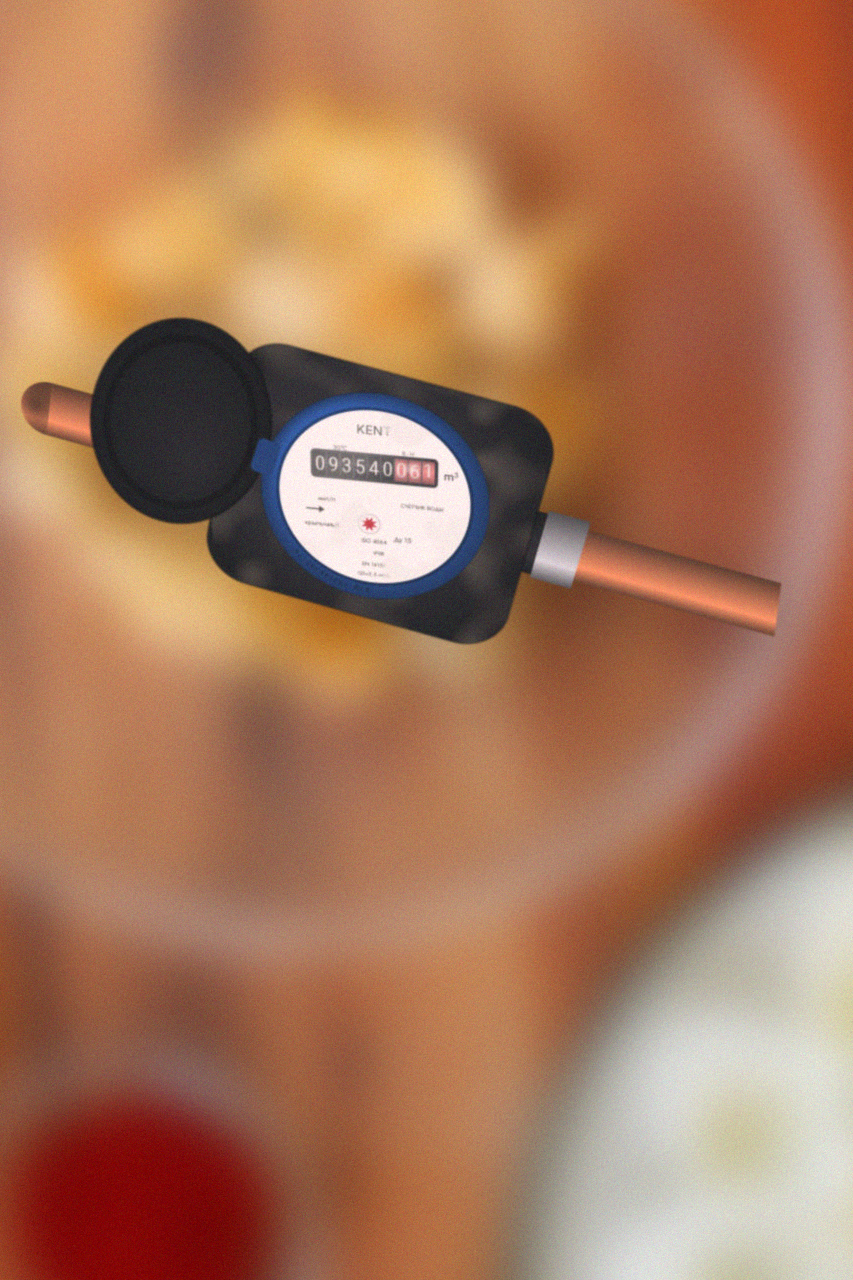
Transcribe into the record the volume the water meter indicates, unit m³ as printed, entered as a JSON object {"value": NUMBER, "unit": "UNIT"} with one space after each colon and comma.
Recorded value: {"value": 93540.061, "unit": "m³"}
